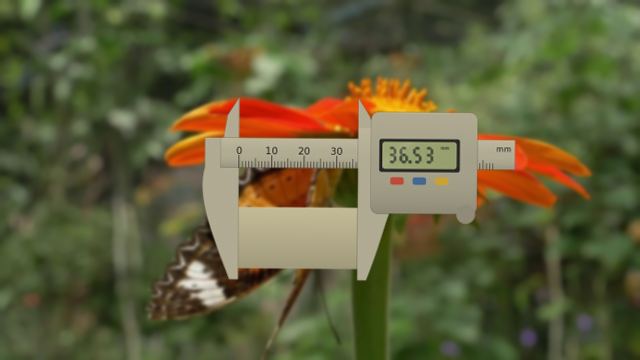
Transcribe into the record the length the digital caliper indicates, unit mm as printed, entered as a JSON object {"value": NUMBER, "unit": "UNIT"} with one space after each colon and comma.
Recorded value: {"value": 36.53, "unit": "mm"}
